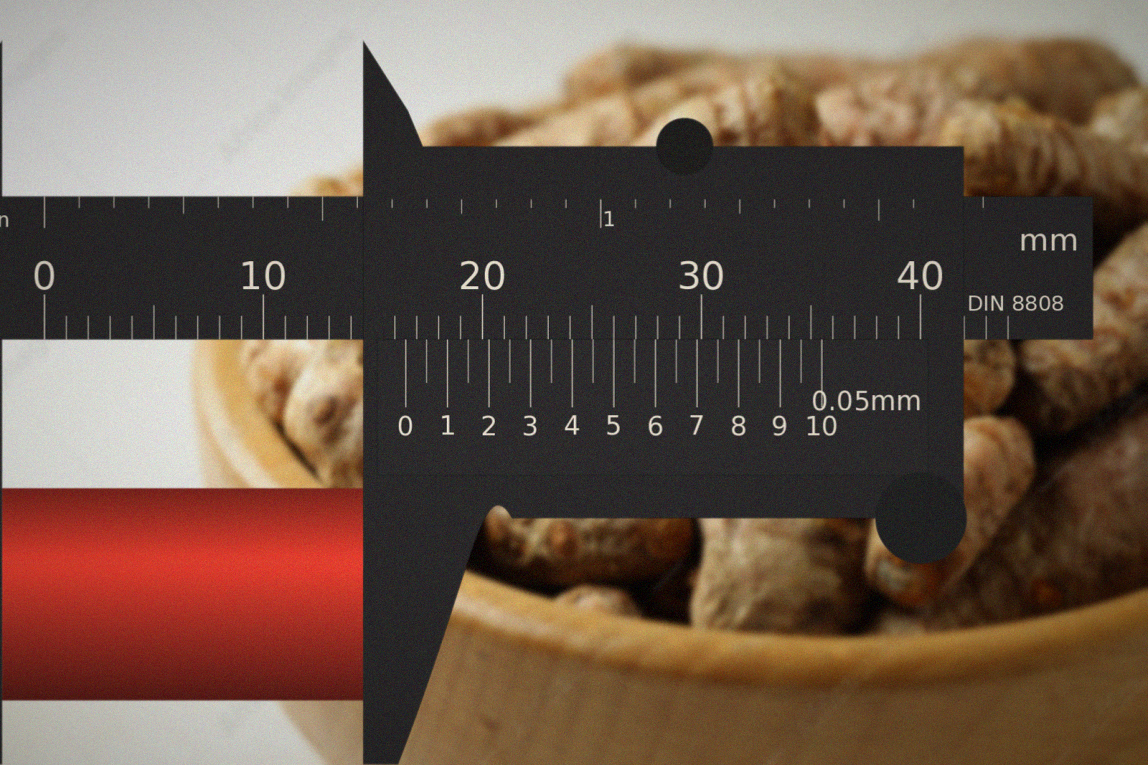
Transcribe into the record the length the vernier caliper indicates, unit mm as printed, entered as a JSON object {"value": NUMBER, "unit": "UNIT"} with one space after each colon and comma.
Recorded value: {"value": 16.50, "unit": "mm"}
